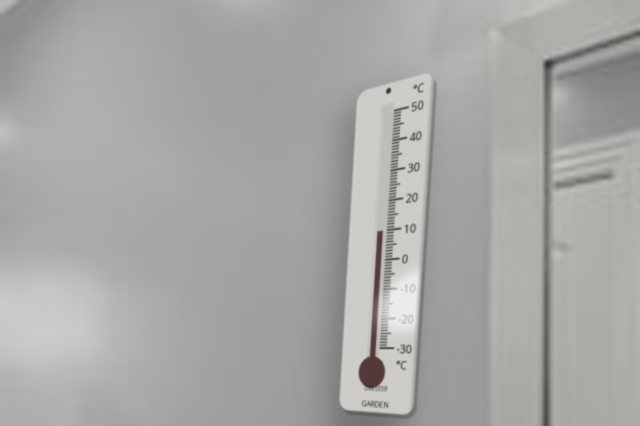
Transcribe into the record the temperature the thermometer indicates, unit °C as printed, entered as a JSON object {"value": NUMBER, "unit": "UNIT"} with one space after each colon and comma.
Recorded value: {"value": 10, "unit": "°C"}
